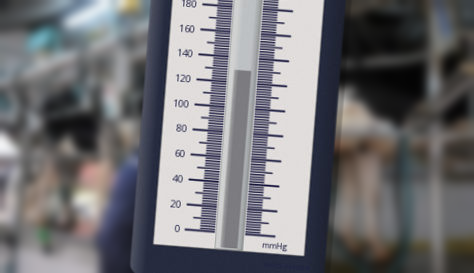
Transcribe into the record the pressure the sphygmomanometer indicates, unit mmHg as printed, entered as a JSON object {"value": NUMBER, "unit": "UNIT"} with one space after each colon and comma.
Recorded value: {"value": 130, "unit": "mmHg"}
